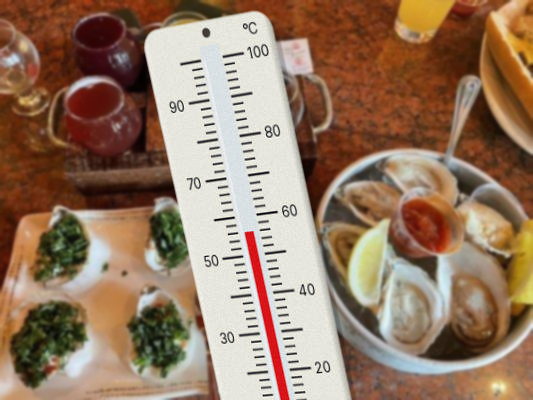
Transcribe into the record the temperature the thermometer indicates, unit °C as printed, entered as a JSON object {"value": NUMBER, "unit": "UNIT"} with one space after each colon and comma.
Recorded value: {"value": 56, "unit": "°C"}
